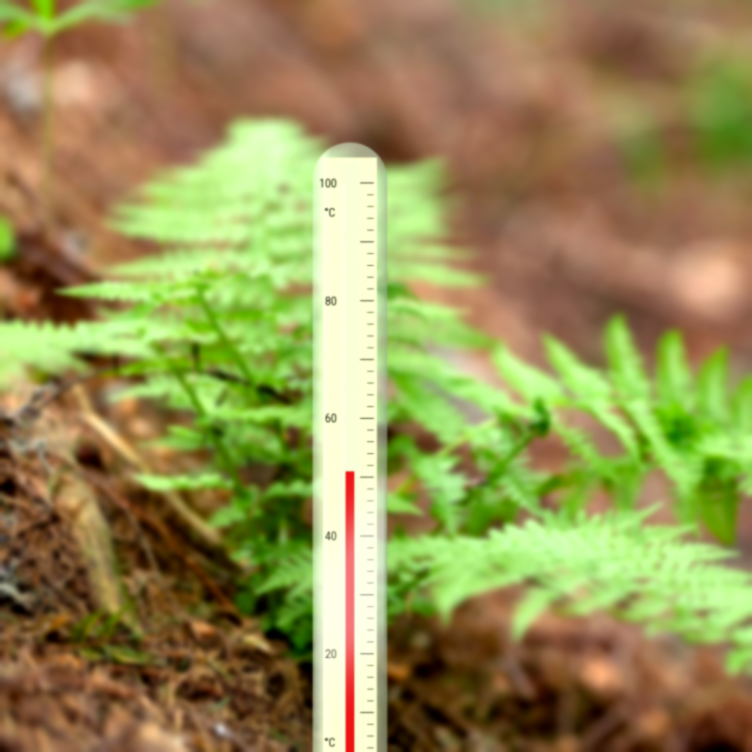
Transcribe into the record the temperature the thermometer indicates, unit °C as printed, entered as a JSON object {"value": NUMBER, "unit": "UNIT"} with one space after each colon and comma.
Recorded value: {"value": 51, "unit": "°C"}
